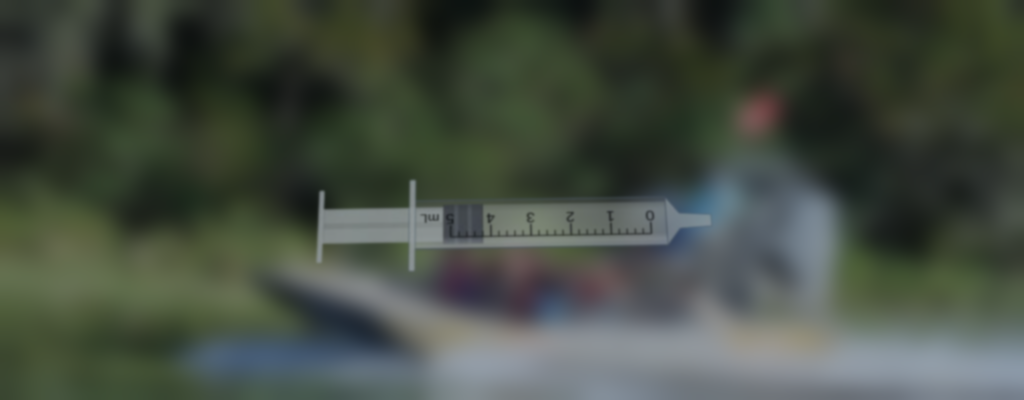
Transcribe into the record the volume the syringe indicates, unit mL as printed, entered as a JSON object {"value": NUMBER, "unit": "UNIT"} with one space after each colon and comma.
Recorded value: {"value": 4.2, "unit": "mL"}
